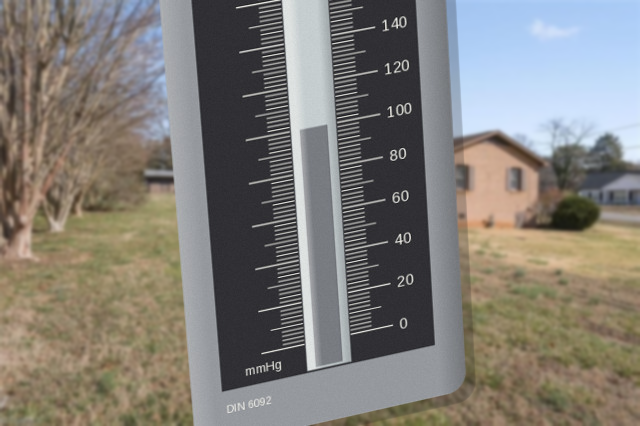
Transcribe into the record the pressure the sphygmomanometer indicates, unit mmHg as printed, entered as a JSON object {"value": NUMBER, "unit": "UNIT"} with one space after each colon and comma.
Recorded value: {"value": 100, "unit": "mmHg"}
